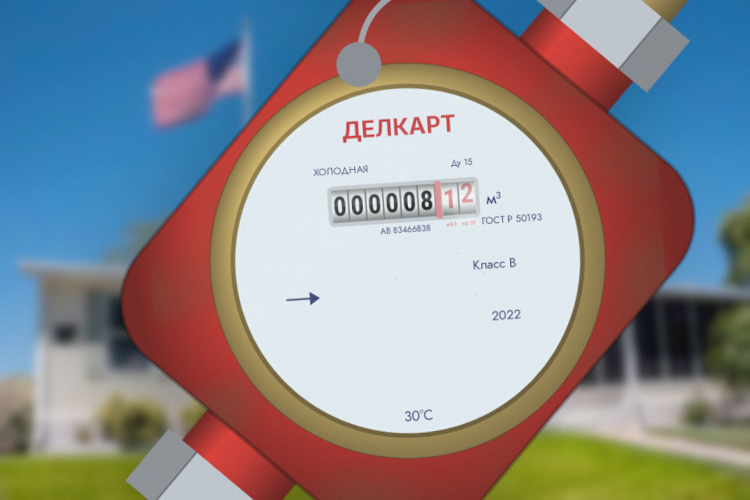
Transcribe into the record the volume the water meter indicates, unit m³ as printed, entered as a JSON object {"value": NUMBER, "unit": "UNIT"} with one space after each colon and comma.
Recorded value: {"value": 8.12, "unit": "m³"}
